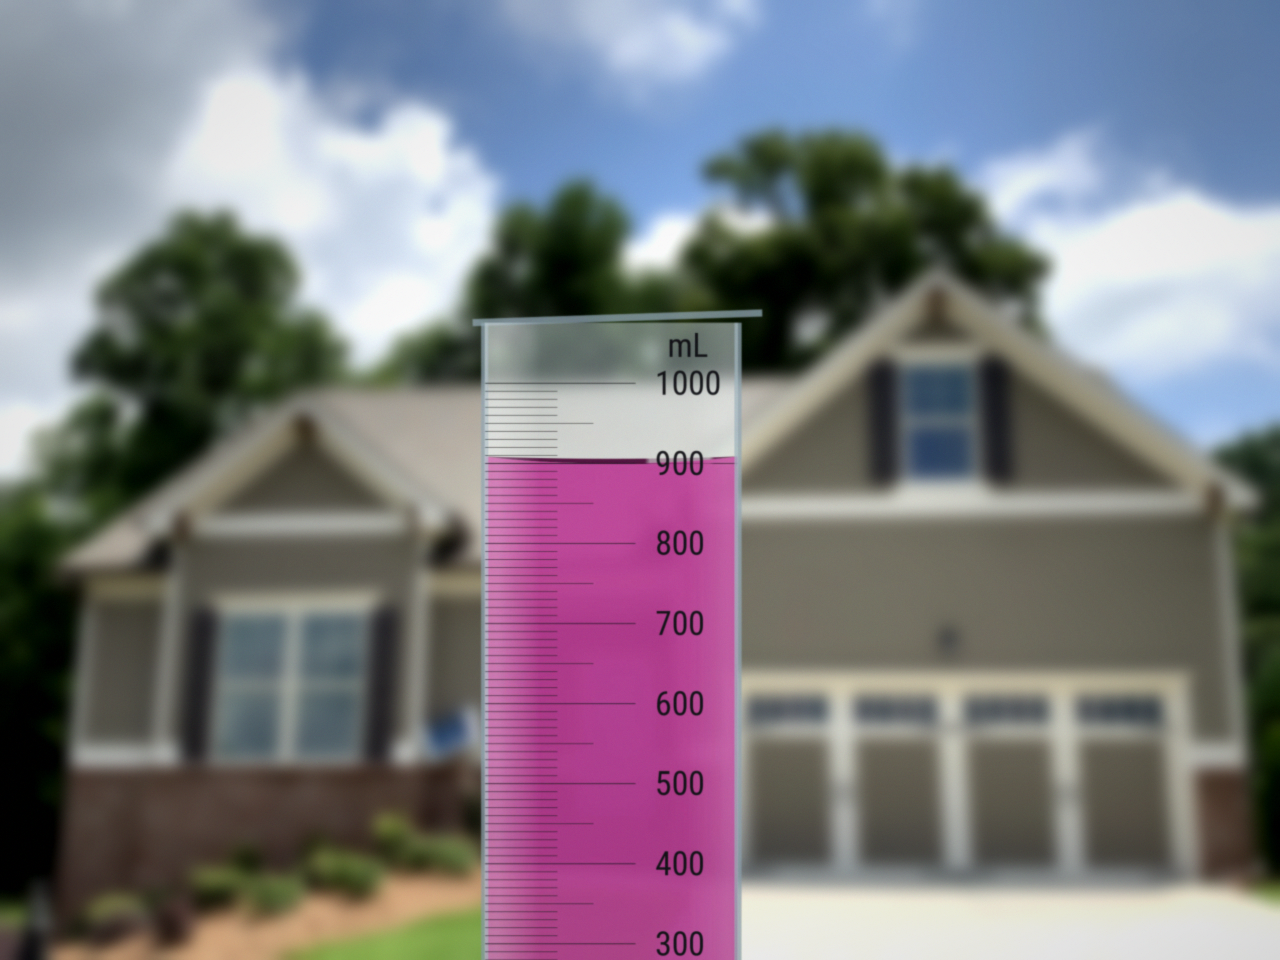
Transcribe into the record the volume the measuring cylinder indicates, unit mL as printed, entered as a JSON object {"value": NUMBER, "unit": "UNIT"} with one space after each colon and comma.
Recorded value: {"value": 900, "unit": "mL"}
